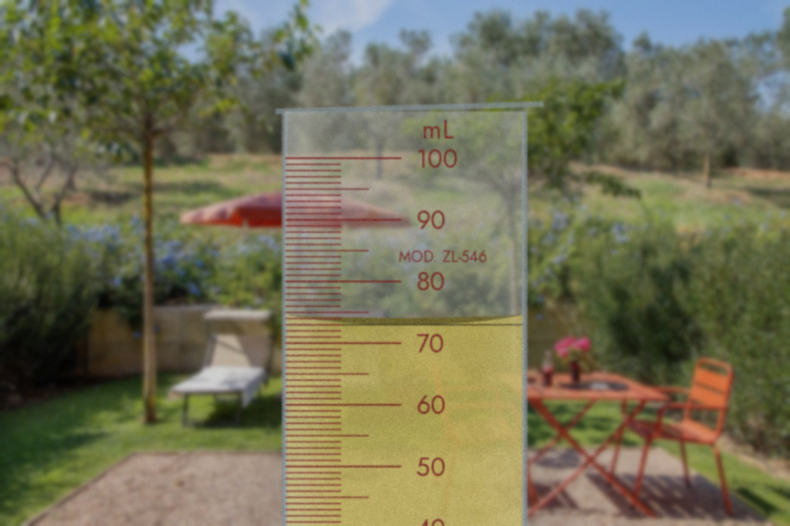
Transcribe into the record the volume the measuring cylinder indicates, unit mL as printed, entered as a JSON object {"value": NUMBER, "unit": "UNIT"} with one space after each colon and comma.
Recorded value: {"value": 73, "unit": "mL"}
